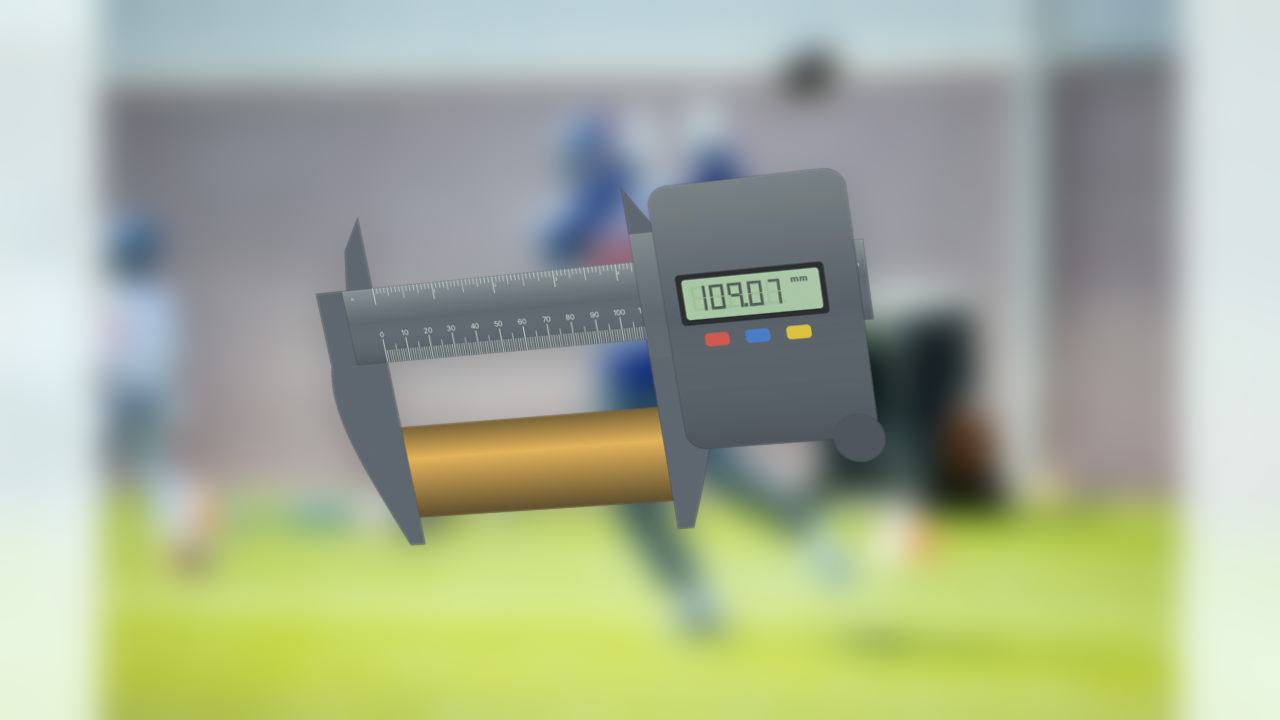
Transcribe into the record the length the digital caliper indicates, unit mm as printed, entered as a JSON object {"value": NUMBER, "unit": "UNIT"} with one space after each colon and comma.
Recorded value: {"value": 109.07, "unit": "mm"}
